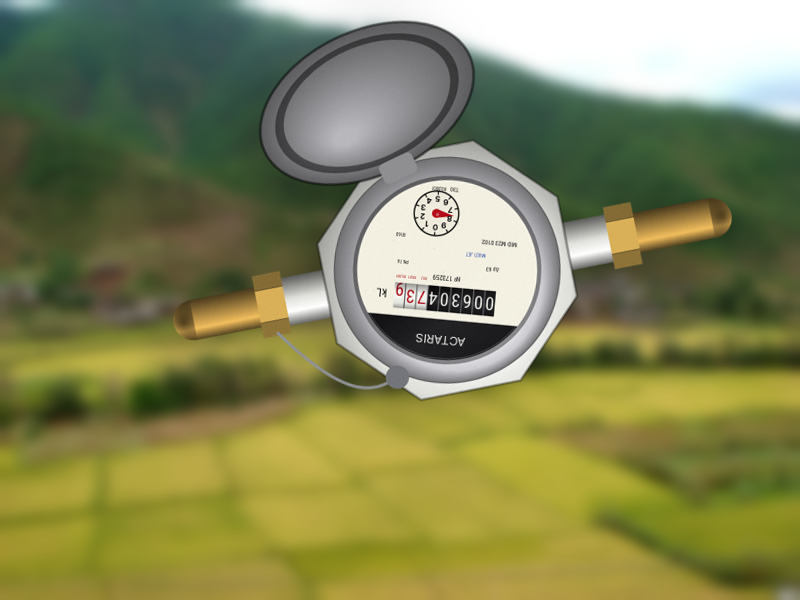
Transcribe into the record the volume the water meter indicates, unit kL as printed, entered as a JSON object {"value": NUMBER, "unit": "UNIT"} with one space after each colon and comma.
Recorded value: {"value": 6304.7387, "unit": "kL"}
